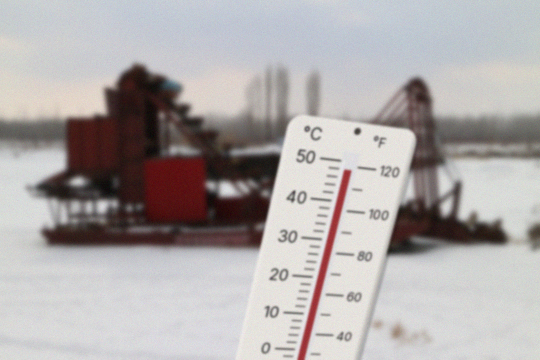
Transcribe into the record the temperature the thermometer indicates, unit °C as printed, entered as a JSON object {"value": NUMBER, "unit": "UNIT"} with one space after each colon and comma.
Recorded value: {"value": 48, "unit": "°C"}
